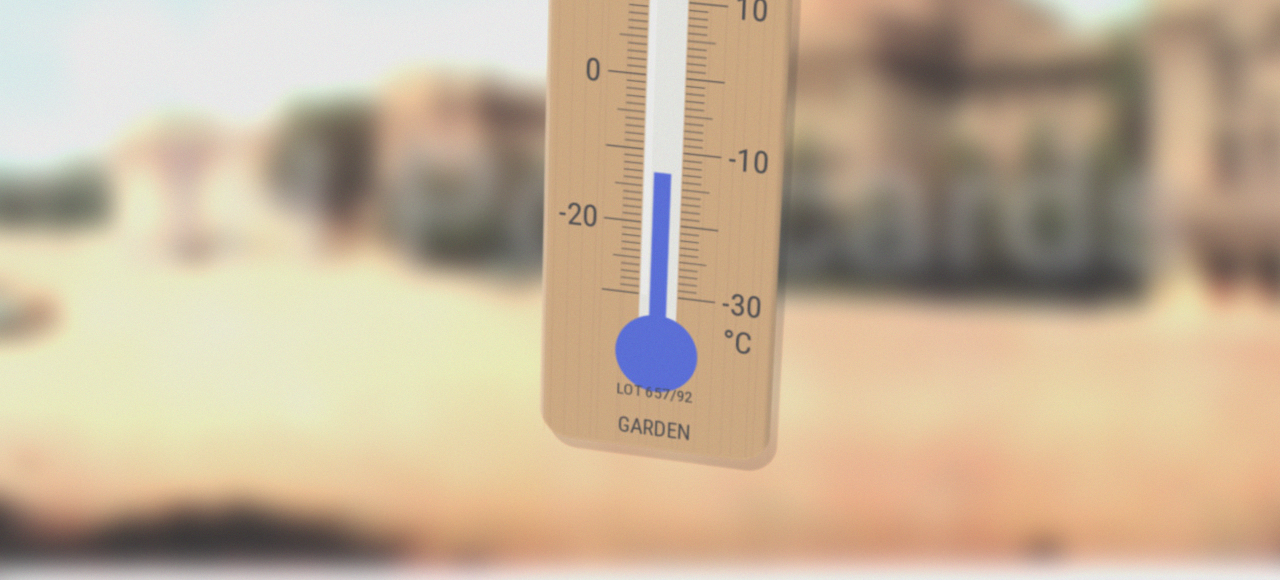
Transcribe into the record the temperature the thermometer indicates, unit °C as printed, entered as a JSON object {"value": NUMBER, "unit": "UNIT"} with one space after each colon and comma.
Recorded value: {"value": -13, "unit": "°C"}
